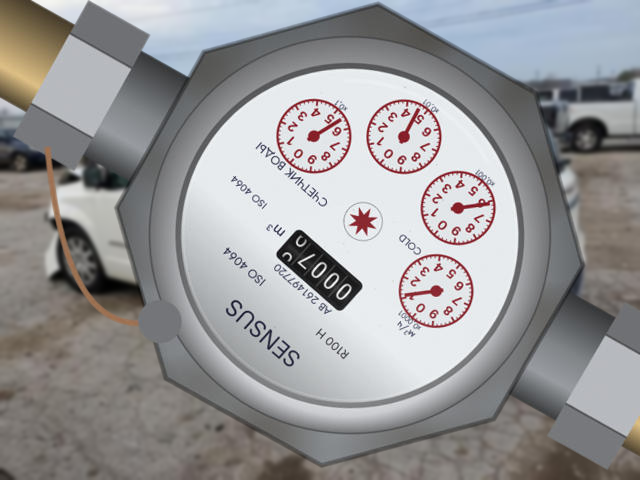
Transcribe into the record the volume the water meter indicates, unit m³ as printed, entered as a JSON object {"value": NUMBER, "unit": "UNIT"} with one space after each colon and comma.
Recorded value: {"value": 78.5461, "unit": "m³"}
